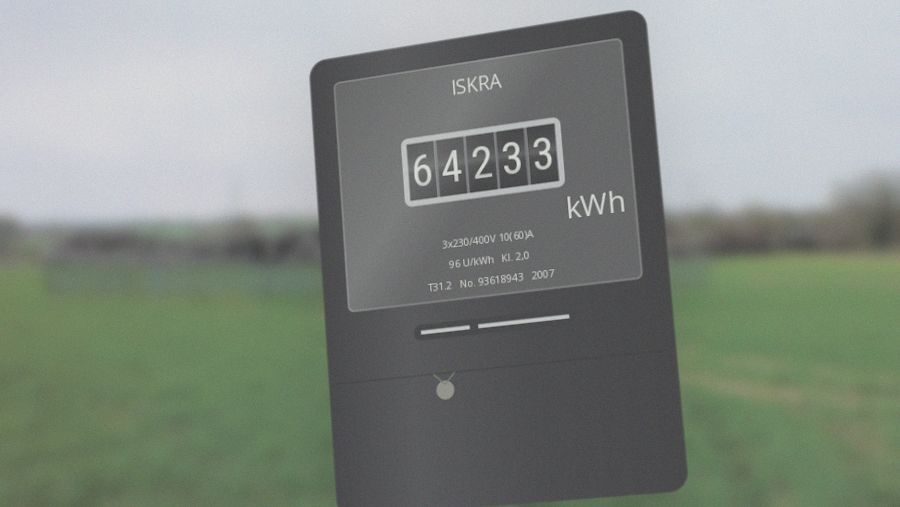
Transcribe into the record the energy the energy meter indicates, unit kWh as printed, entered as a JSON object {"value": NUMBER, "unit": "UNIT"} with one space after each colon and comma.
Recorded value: {"value": 64233, "unit": "kWh"}
